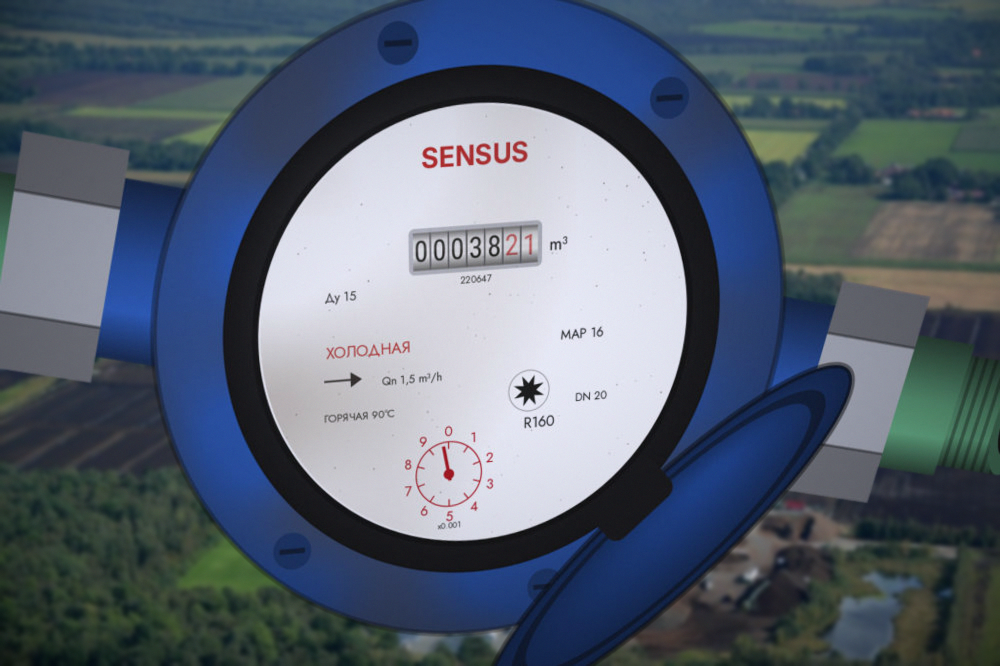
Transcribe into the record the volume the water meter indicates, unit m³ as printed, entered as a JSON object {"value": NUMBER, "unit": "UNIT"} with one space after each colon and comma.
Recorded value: {"value": 38.209, "unit": "m³"}
